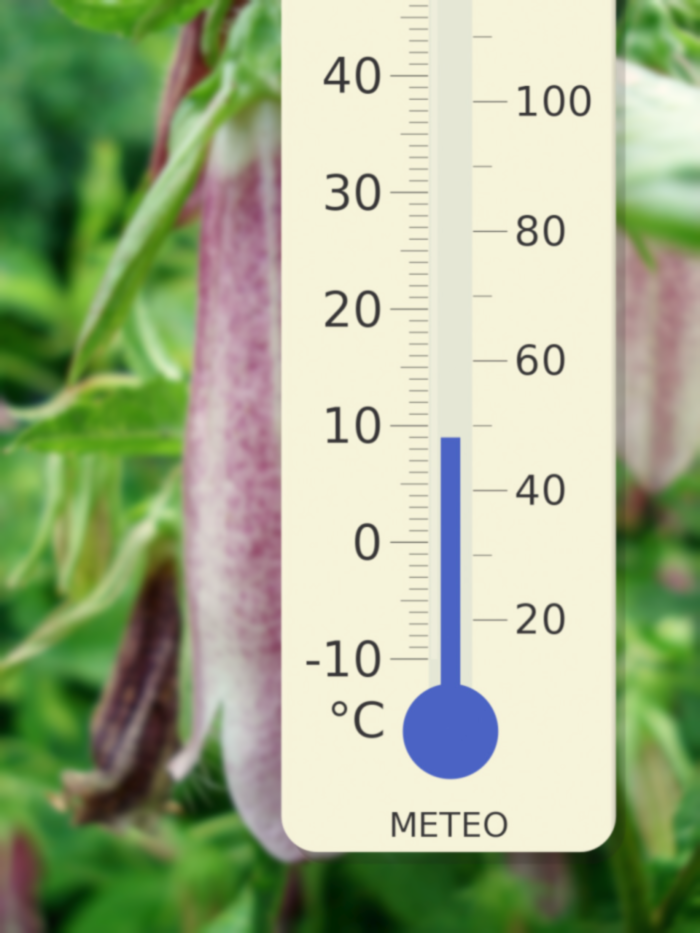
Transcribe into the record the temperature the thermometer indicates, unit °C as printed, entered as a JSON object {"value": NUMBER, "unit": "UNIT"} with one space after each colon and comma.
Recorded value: {"value": 9, "unit": "°C"}
